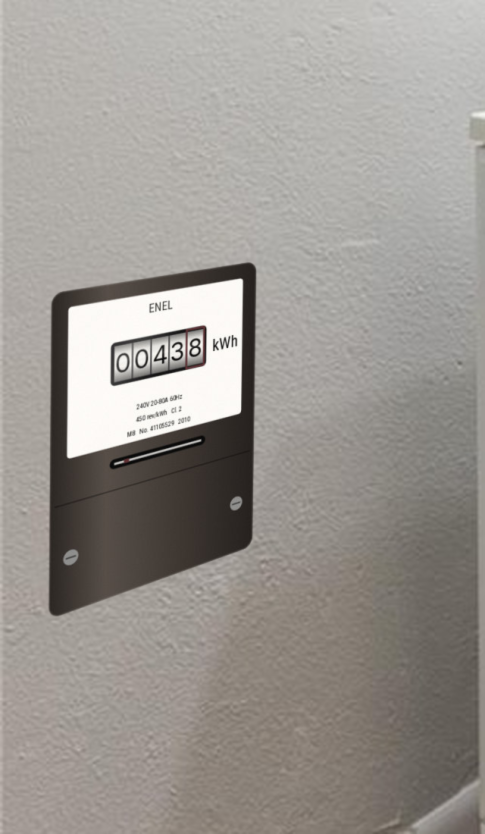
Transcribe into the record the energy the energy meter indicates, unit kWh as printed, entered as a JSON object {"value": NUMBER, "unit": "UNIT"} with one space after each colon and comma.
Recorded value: {"value": 43.8, "unit": "kWh"}
